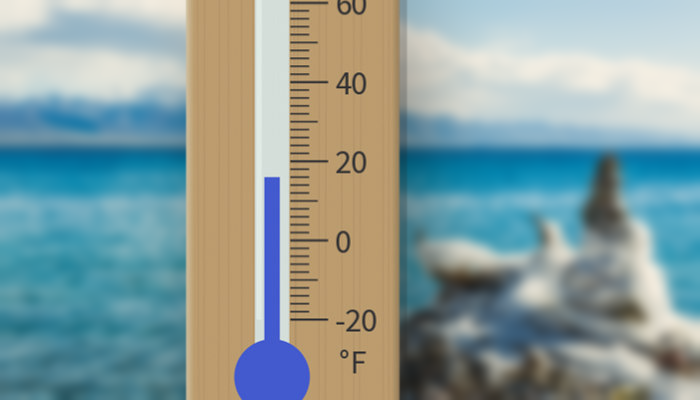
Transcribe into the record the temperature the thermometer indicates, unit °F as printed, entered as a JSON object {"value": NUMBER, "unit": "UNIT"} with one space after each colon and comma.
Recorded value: {"value": 16, "unit": "°F"}
